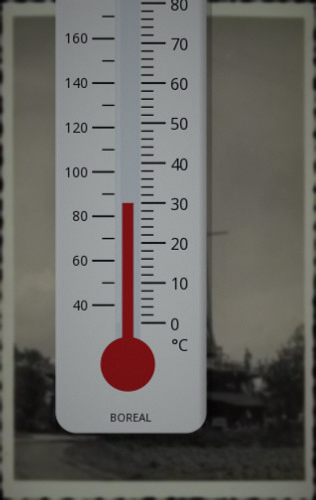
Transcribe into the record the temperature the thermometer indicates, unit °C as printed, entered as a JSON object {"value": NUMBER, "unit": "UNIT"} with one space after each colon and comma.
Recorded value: {"value": 30, "unit": "°C"}
